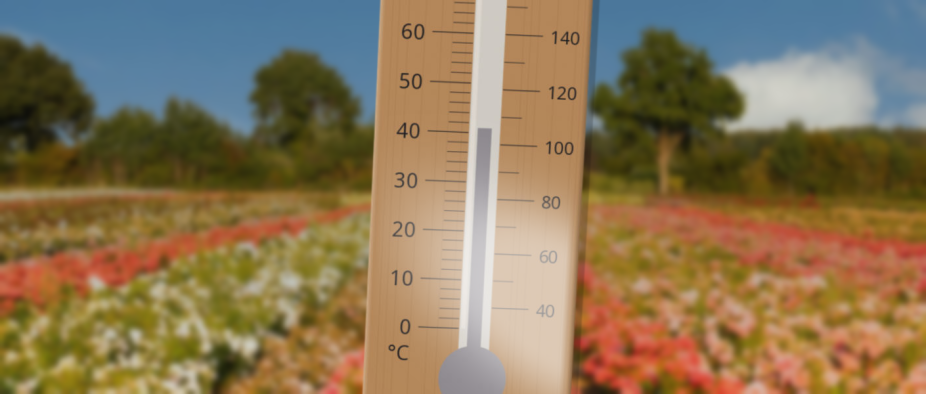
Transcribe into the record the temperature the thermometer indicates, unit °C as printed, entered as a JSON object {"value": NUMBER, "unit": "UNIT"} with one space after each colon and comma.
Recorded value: {"value": 41, "unit": "°C"}
